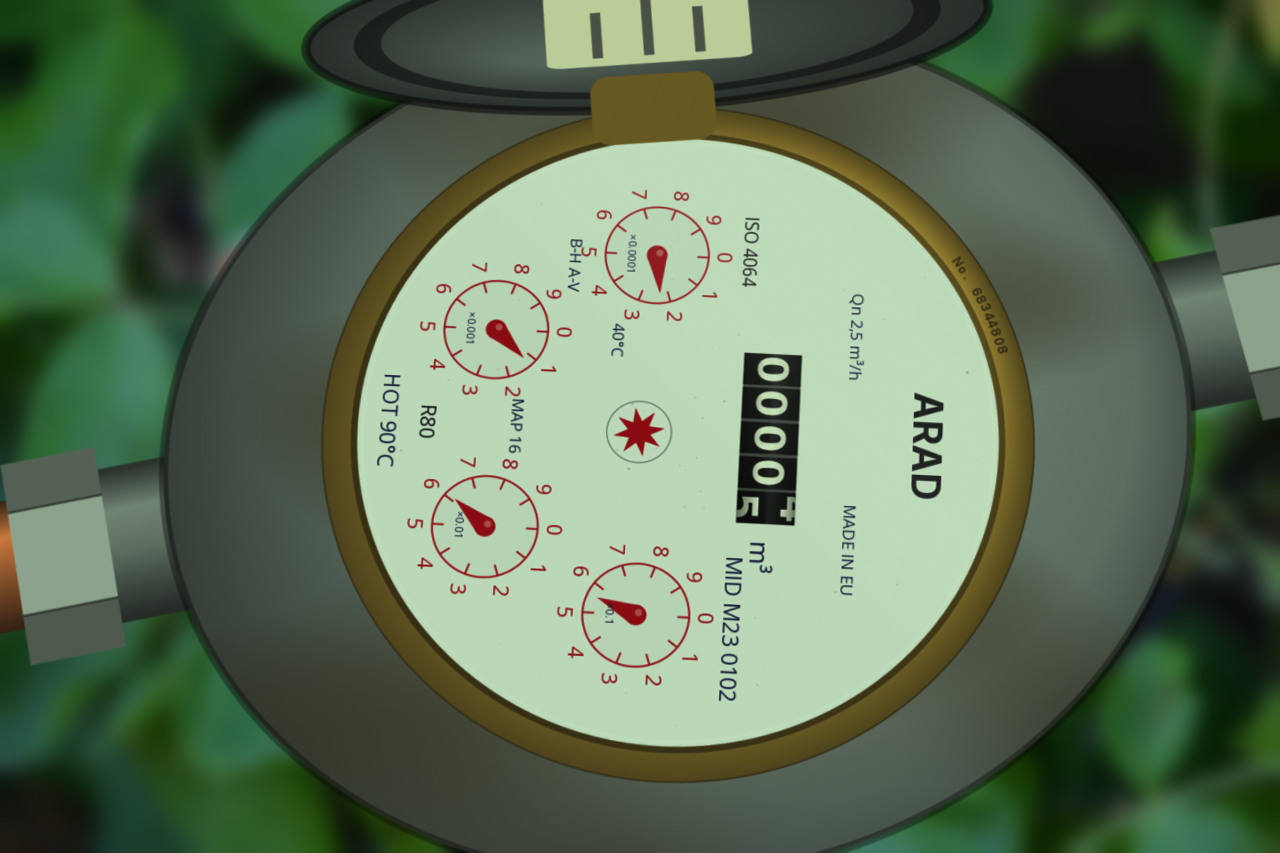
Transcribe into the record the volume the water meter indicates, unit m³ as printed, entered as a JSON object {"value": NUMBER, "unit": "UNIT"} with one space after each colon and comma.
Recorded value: {"value": 4.5612, "unit": "m³"}
